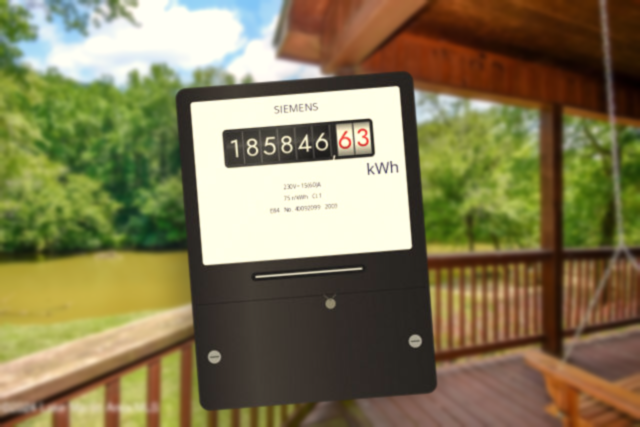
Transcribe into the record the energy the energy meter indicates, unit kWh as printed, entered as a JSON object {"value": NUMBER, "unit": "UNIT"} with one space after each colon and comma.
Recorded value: {"value": 185846.63, "unit": "kWh"}
